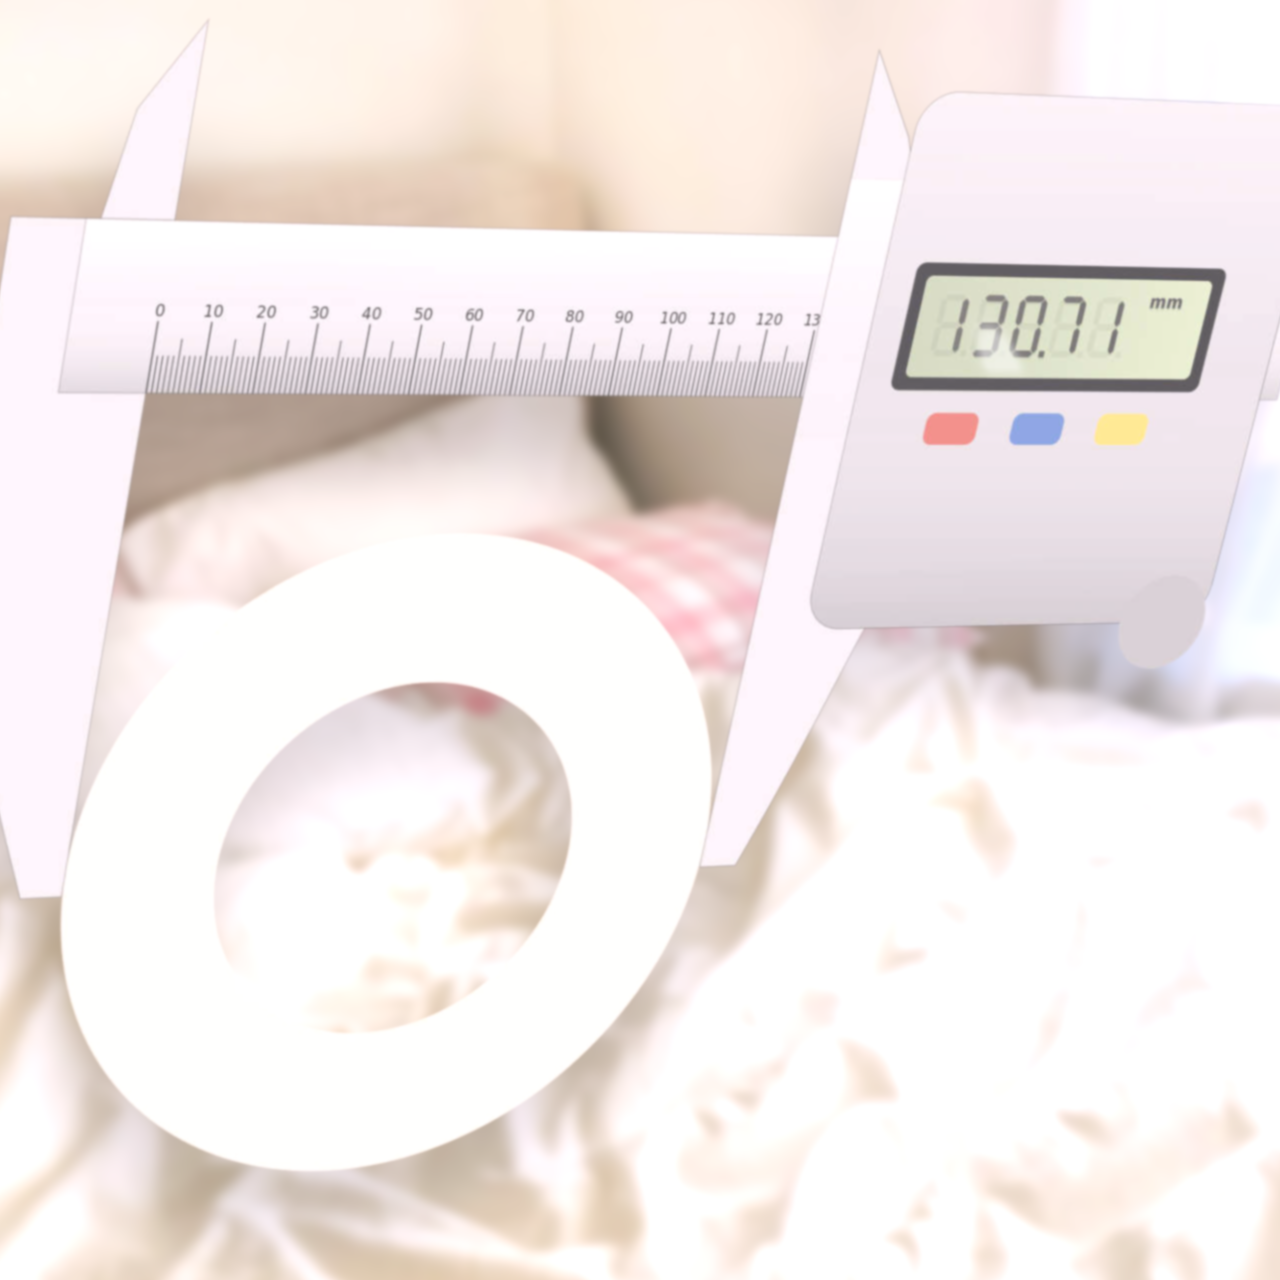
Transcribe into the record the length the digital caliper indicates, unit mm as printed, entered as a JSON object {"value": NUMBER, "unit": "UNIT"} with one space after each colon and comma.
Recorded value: {"value": 130.71, "unit": "mm"}
